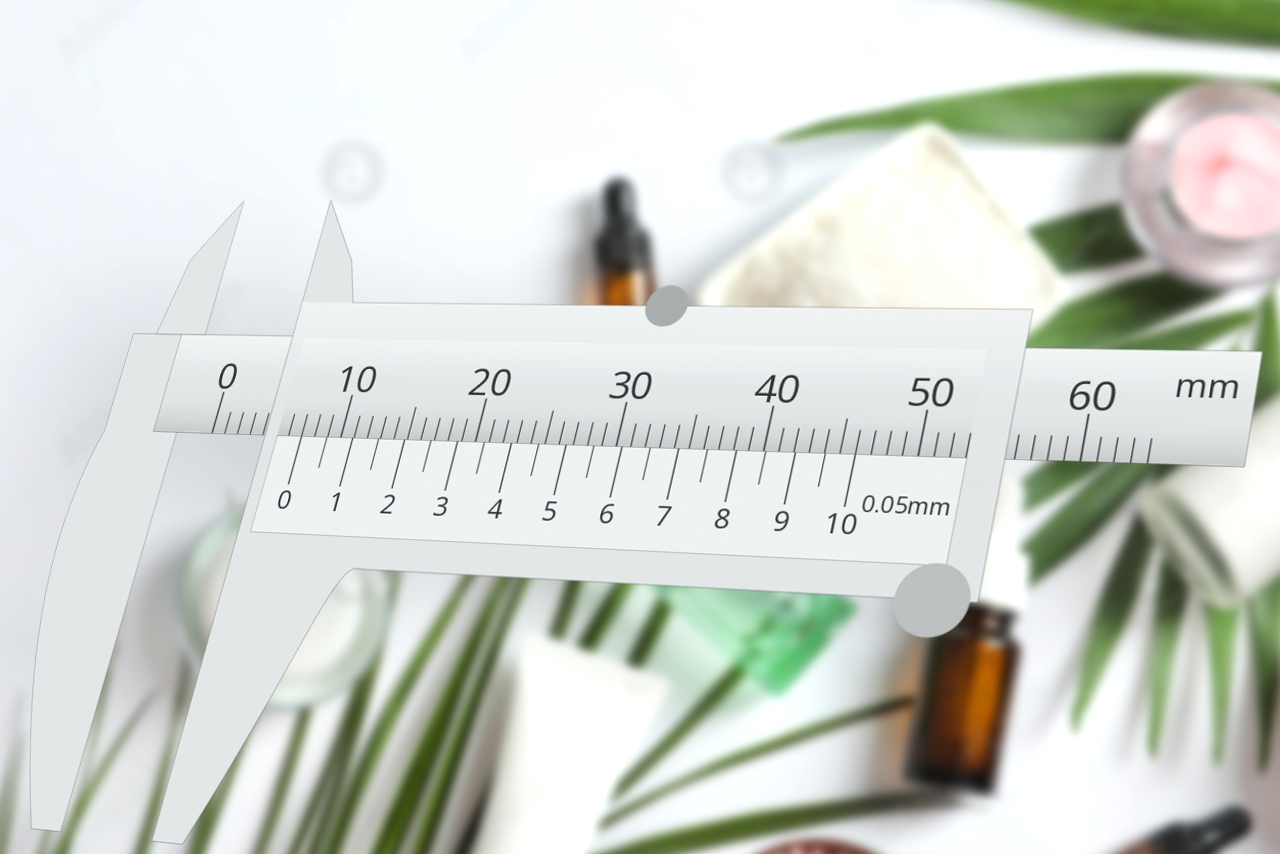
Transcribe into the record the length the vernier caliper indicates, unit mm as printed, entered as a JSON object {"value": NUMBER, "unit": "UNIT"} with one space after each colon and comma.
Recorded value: {"value": 7.0, "unit": "mm"}
